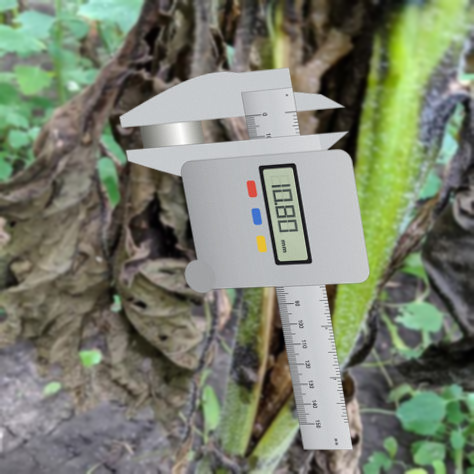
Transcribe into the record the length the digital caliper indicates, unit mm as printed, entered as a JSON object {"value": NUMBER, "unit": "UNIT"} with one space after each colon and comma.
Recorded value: {"value": 10.80, "unit": "mm"}
